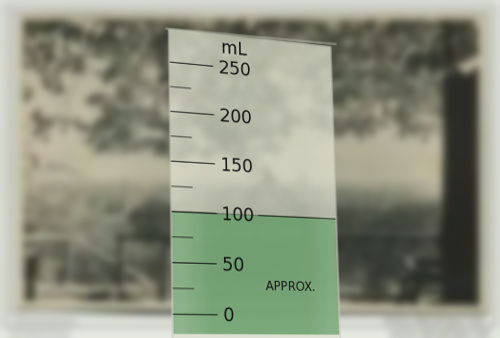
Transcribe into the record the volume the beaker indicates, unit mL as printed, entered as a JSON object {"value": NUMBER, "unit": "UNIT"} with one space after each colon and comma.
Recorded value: {"value": 100, "unit": "mL"}
